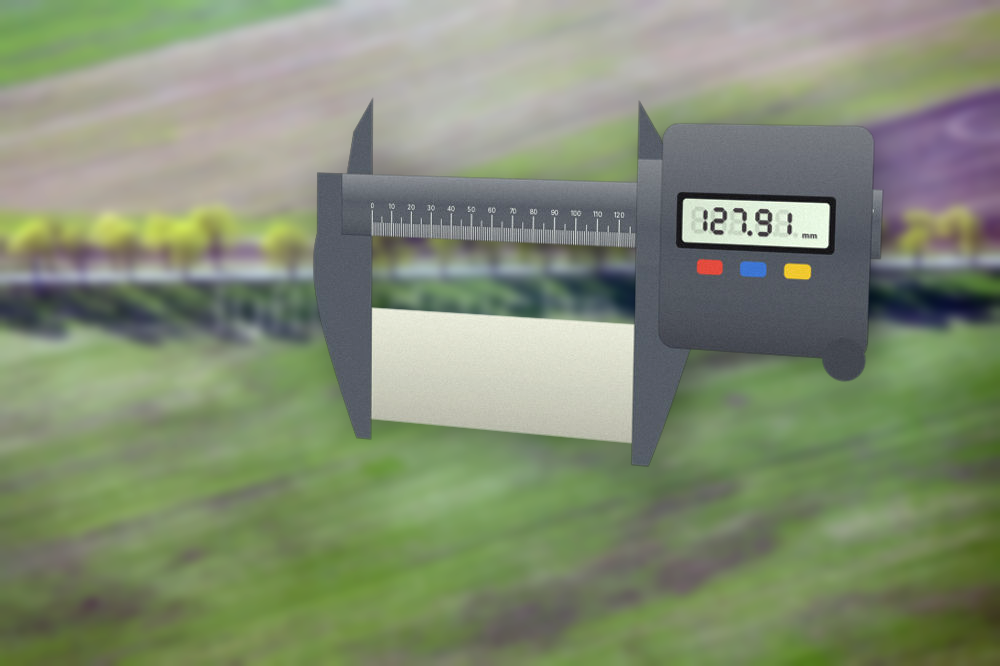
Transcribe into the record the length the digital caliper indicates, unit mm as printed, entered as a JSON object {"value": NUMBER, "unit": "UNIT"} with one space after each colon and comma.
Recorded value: {"value": 127.91, "unit": "mm"}
